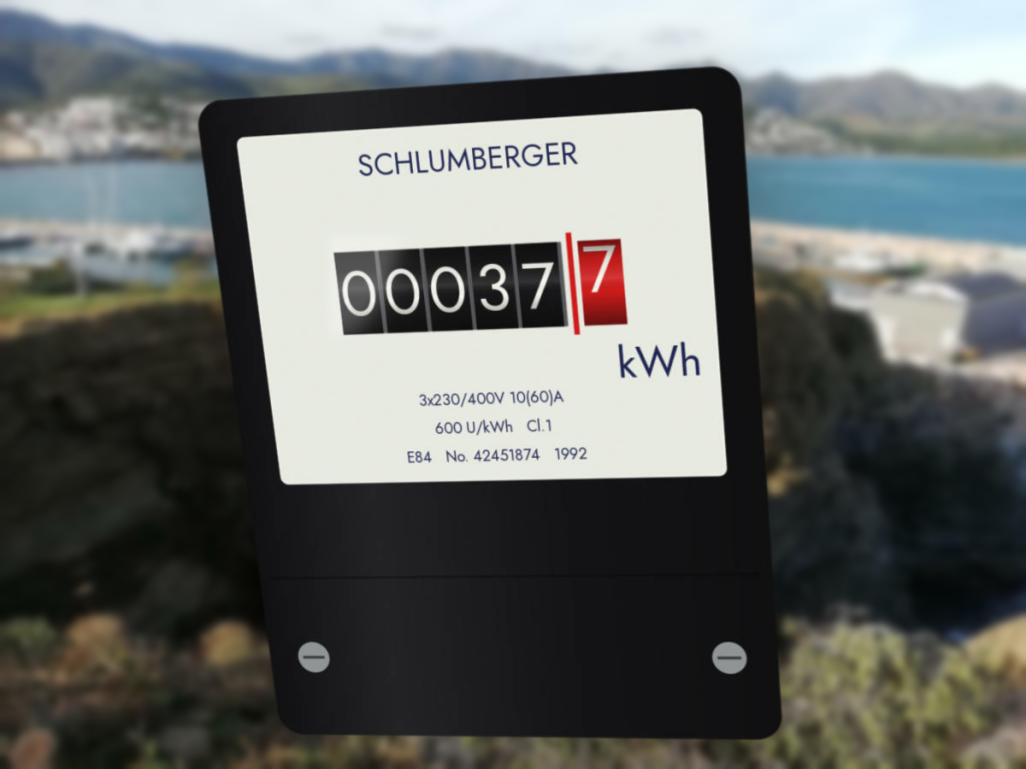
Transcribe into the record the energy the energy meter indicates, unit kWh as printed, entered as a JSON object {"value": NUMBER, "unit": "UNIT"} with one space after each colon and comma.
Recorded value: {"value": 37.7, "unit": "kWh"}
